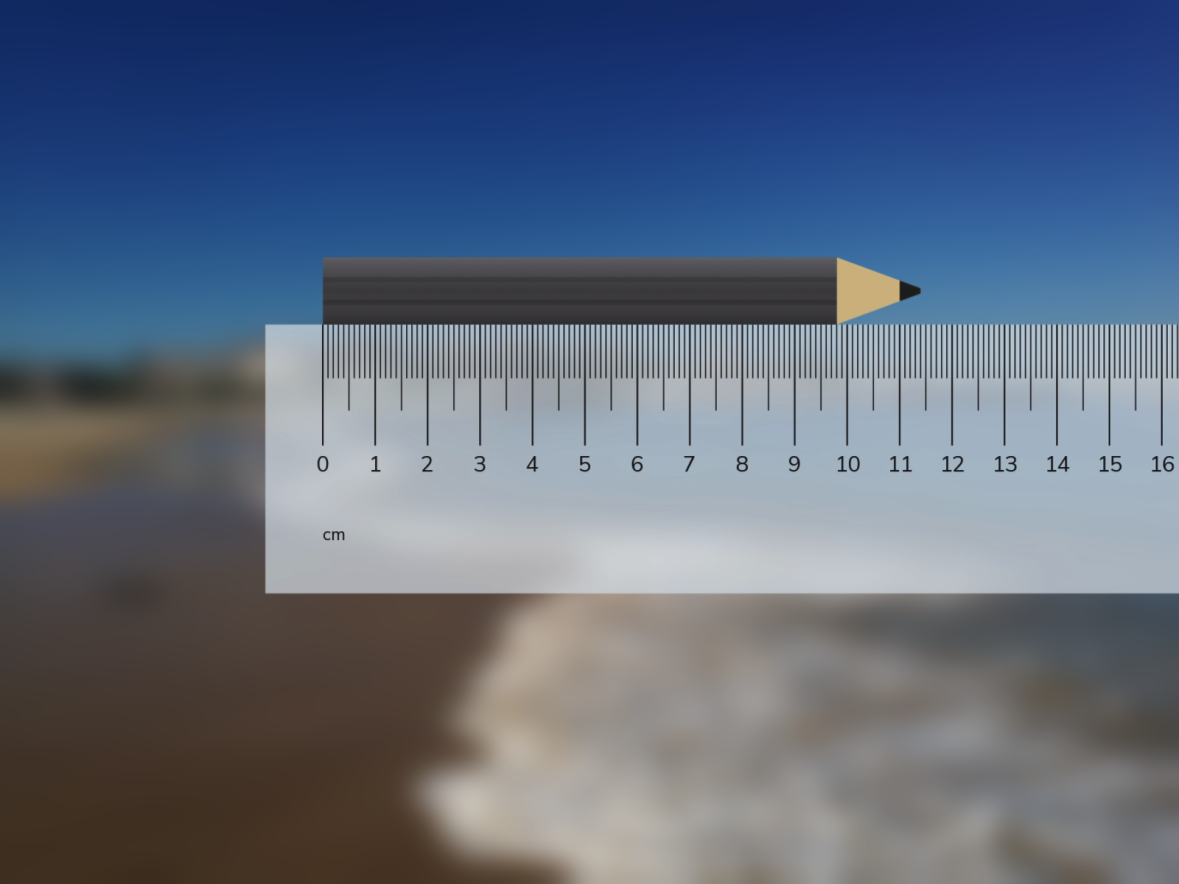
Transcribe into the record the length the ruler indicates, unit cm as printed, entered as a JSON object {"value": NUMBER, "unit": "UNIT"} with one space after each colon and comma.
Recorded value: {"value": 11.4, "unit": "cm"}
